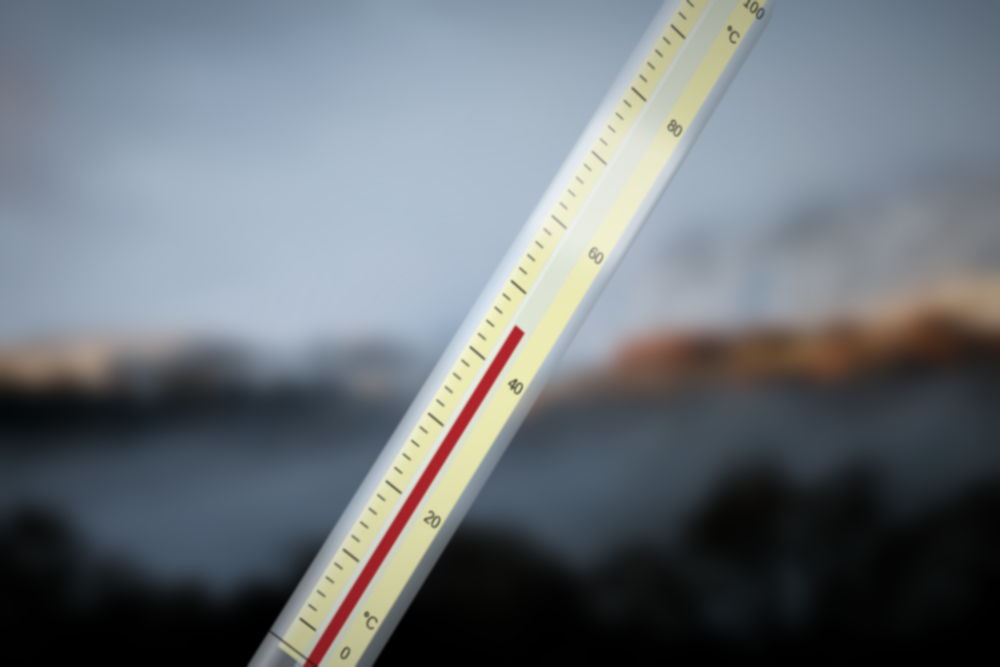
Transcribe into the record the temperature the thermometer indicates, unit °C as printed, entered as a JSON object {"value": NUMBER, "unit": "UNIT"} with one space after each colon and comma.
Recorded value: {"value": 46, "unit": "°C"}
